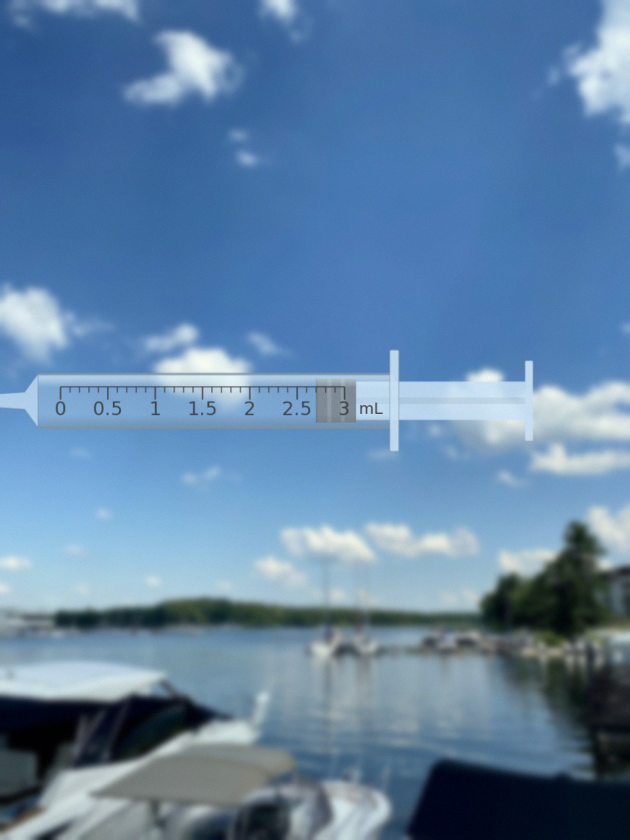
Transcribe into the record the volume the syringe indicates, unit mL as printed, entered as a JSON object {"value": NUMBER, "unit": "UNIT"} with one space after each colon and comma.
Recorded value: {"value": 2.7, "unit": "mL"}
